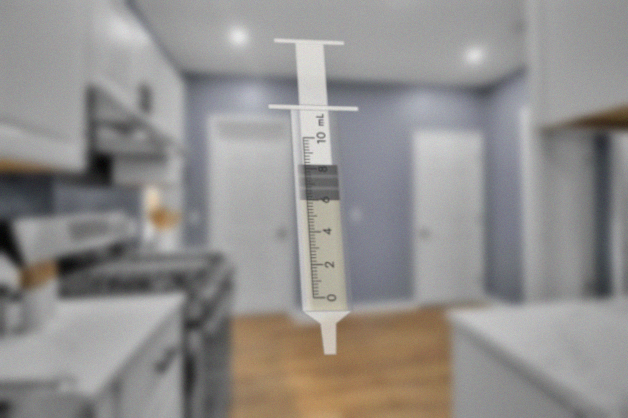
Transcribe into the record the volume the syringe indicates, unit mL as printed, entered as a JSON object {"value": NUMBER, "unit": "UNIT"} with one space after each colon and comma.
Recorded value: {"value": 6, "unit": "mL"}
